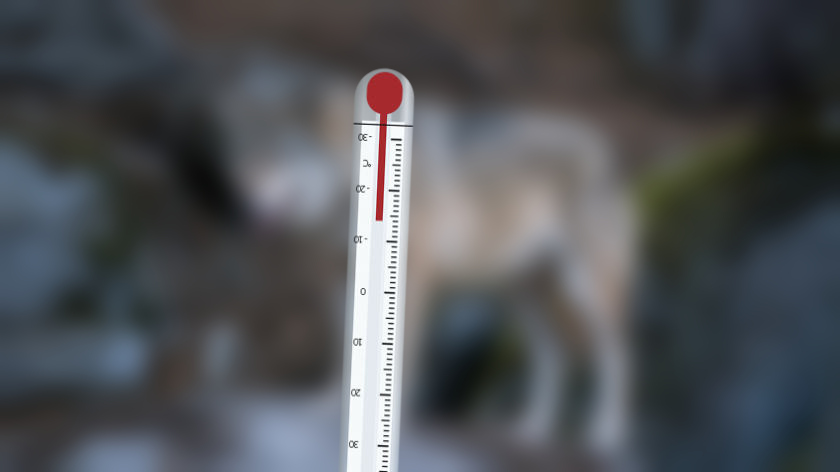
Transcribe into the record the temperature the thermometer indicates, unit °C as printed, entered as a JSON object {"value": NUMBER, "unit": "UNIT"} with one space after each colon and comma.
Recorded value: {"value": -14, "unit": "°C"}
